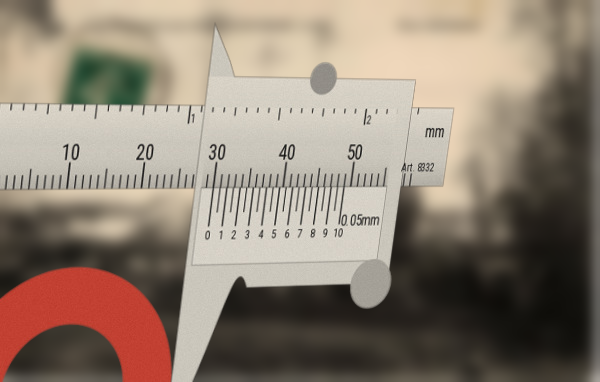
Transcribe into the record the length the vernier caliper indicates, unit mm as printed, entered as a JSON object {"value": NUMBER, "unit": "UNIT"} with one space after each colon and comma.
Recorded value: {"value": 30.0, "unit": "mm"}
